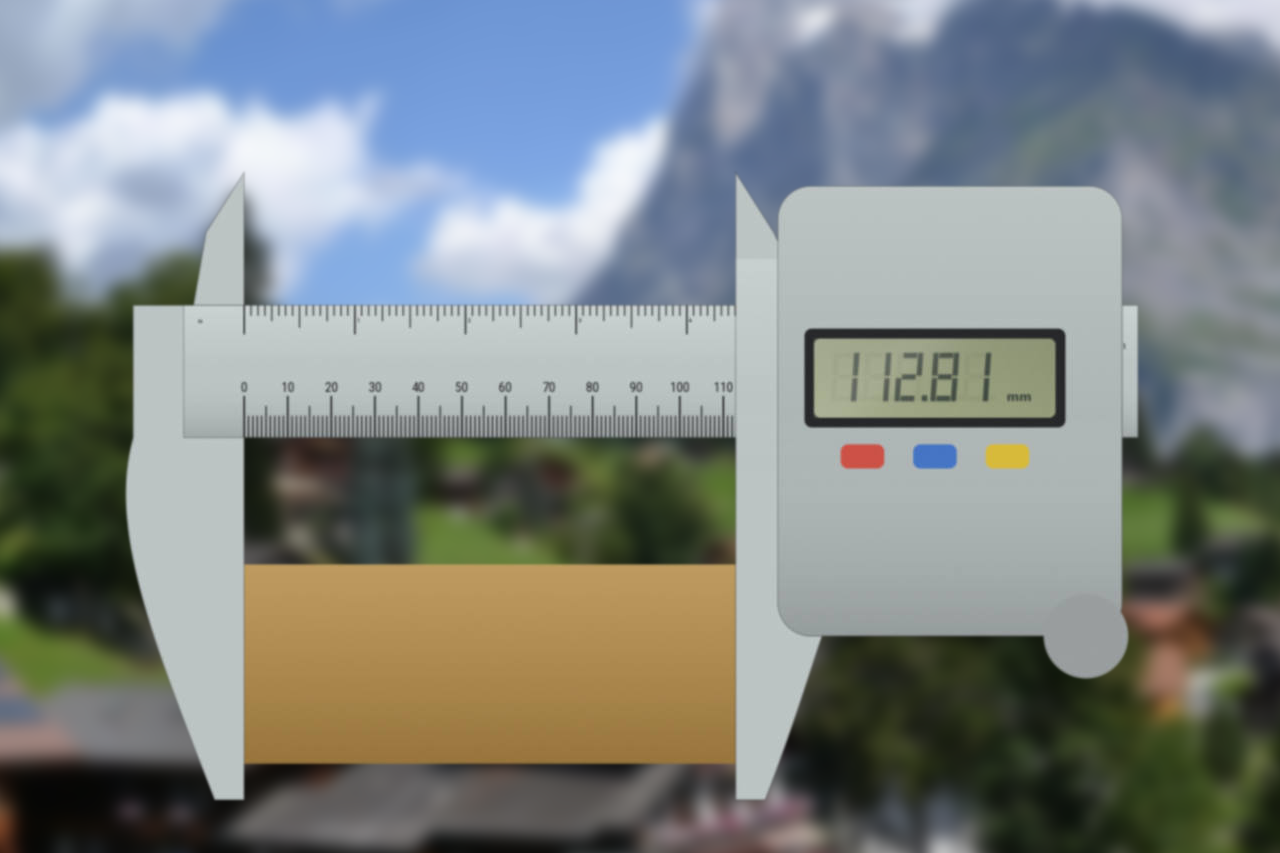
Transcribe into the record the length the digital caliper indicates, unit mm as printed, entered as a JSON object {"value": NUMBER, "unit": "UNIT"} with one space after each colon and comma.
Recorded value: {"value": 112.81, "unit": "mm"}
